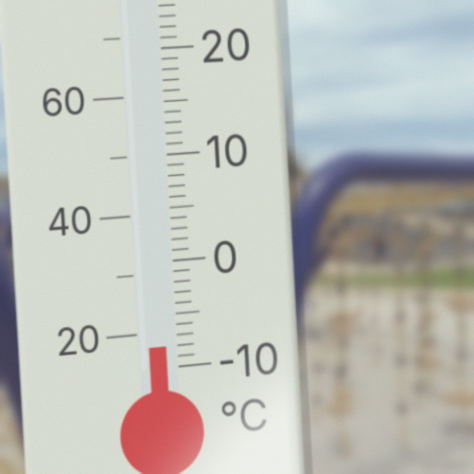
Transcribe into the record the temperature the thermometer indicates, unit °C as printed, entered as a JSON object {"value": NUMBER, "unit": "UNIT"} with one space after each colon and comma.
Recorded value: {"value": -8, "unit": "°C"}
